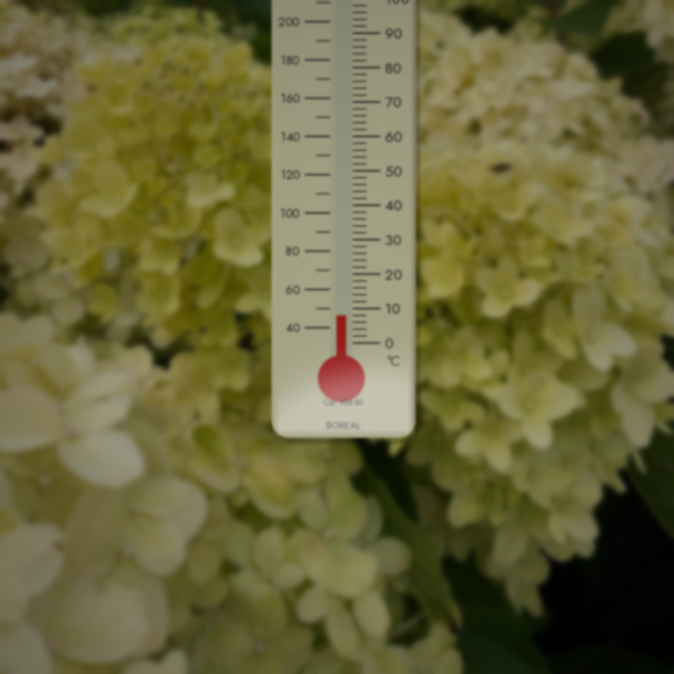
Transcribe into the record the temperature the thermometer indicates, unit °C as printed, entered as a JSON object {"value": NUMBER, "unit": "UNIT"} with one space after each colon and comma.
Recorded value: {"value": 8, "unit": "°C"}
